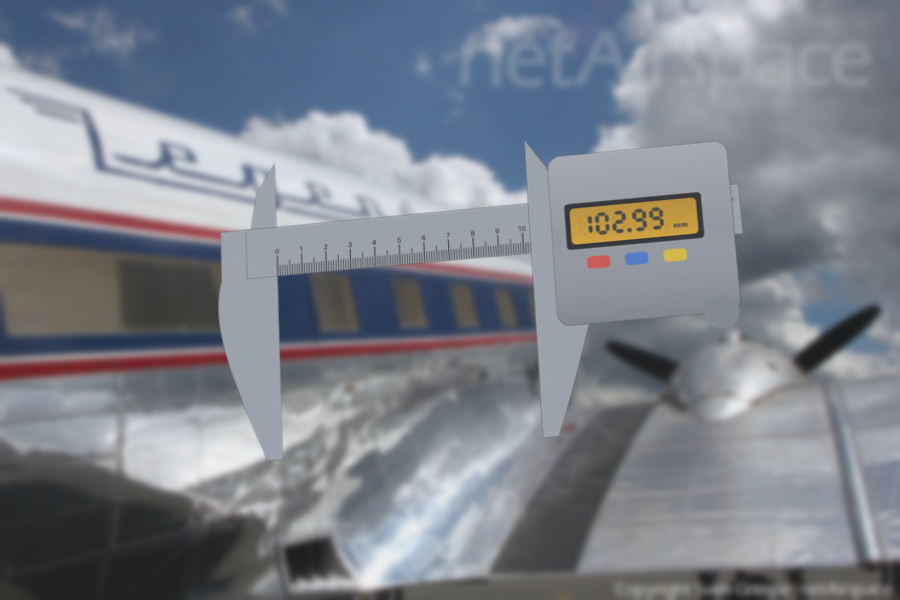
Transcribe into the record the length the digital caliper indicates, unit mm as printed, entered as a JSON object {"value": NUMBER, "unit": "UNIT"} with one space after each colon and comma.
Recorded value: {"value": 102.99, "unit": "mm"}
